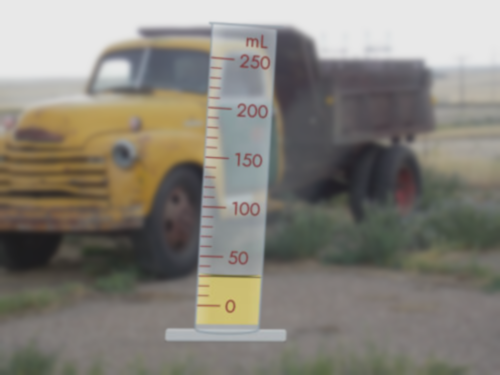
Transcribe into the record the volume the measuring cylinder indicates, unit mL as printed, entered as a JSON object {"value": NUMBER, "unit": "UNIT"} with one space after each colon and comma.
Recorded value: {"value": 30, "unit": "mL"}
